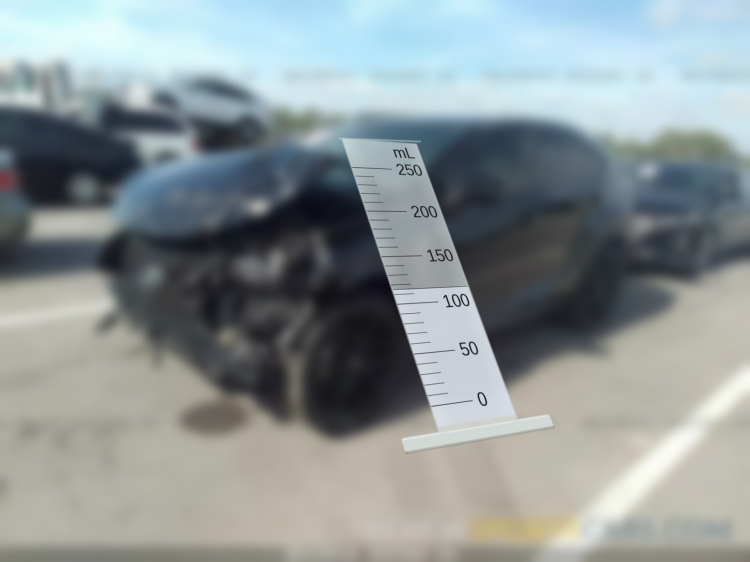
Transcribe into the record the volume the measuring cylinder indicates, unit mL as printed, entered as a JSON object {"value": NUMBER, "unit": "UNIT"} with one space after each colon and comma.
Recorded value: {"value": 115, "unit": "mL"}
